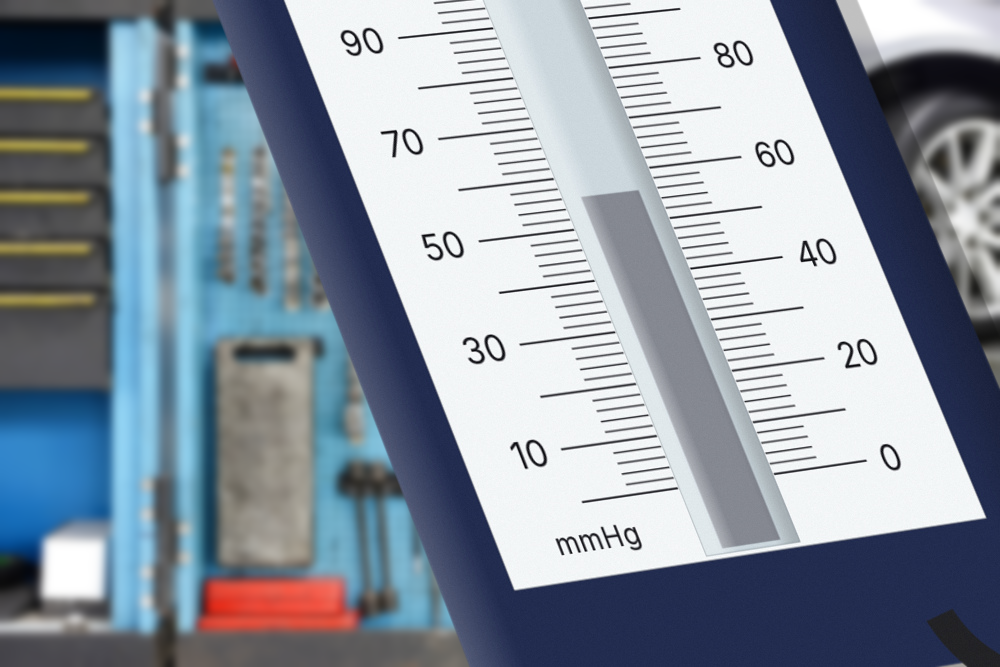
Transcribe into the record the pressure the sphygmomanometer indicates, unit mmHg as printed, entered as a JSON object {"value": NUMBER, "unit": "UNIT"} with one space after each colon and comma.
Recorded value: {"value": 56, "unit": "mmHg"}
